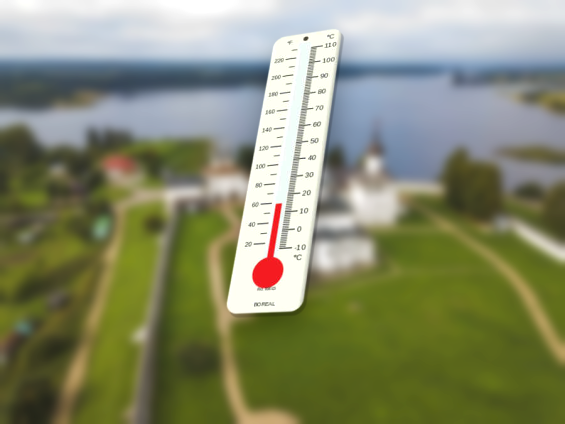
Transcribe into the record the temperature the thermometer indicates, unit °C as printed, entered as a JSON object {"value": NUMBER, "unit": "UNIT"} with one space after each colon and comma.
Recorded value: {"value": 15, "unit": "°C"}
